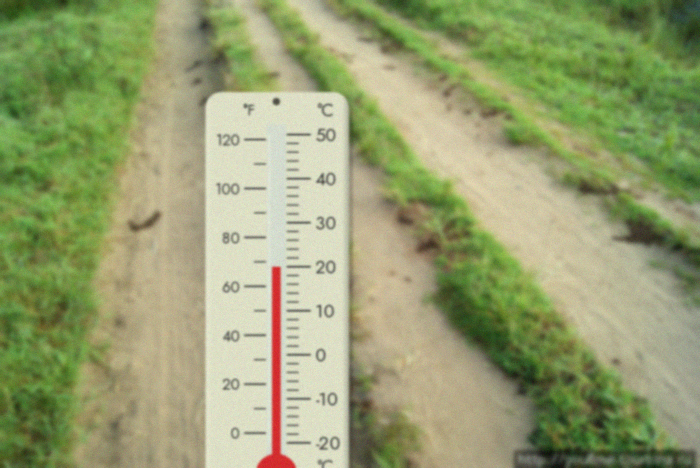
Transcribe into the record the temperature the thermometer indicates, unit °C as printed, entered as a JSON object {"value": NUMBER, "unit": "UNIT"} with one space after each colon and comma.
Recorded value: {"value": 20, "unit": "°C"}
